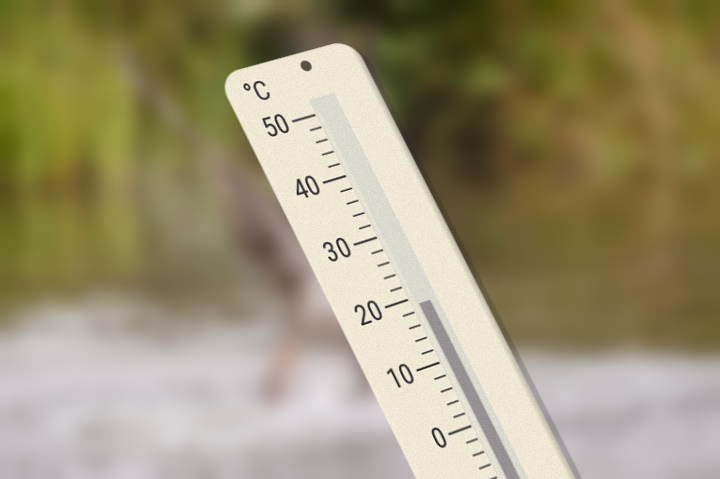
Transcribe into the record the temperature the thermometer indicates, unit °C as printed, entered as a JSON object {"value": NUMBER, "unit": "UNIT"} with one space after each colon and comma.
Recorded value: {"value": 19, "unit": "°C"}
